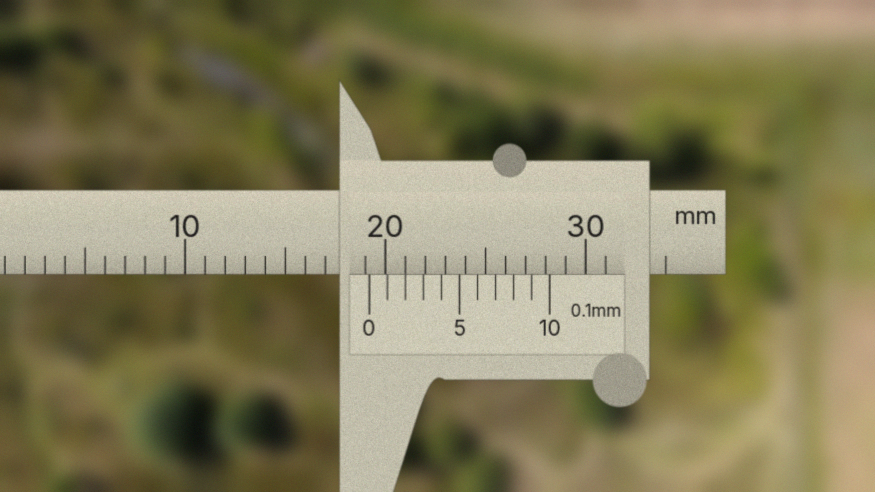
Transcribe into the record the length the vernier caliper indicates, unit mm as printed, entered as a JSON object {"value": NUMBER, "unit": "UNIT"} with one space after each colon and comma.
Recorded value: {"value": 19.2, "unit": "mm"}
